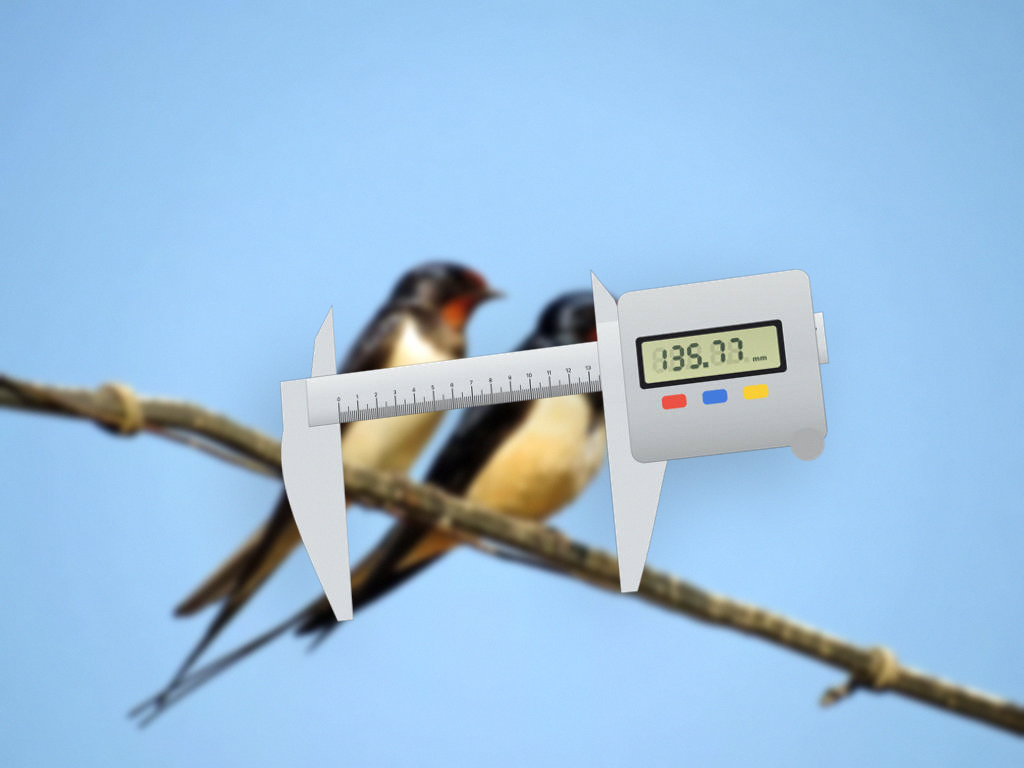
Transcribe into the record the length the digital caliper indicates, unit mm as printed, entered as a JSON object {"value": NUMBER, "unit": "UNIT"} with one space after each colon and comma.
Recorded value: {"value": 135.77, "unit": "mm"}
